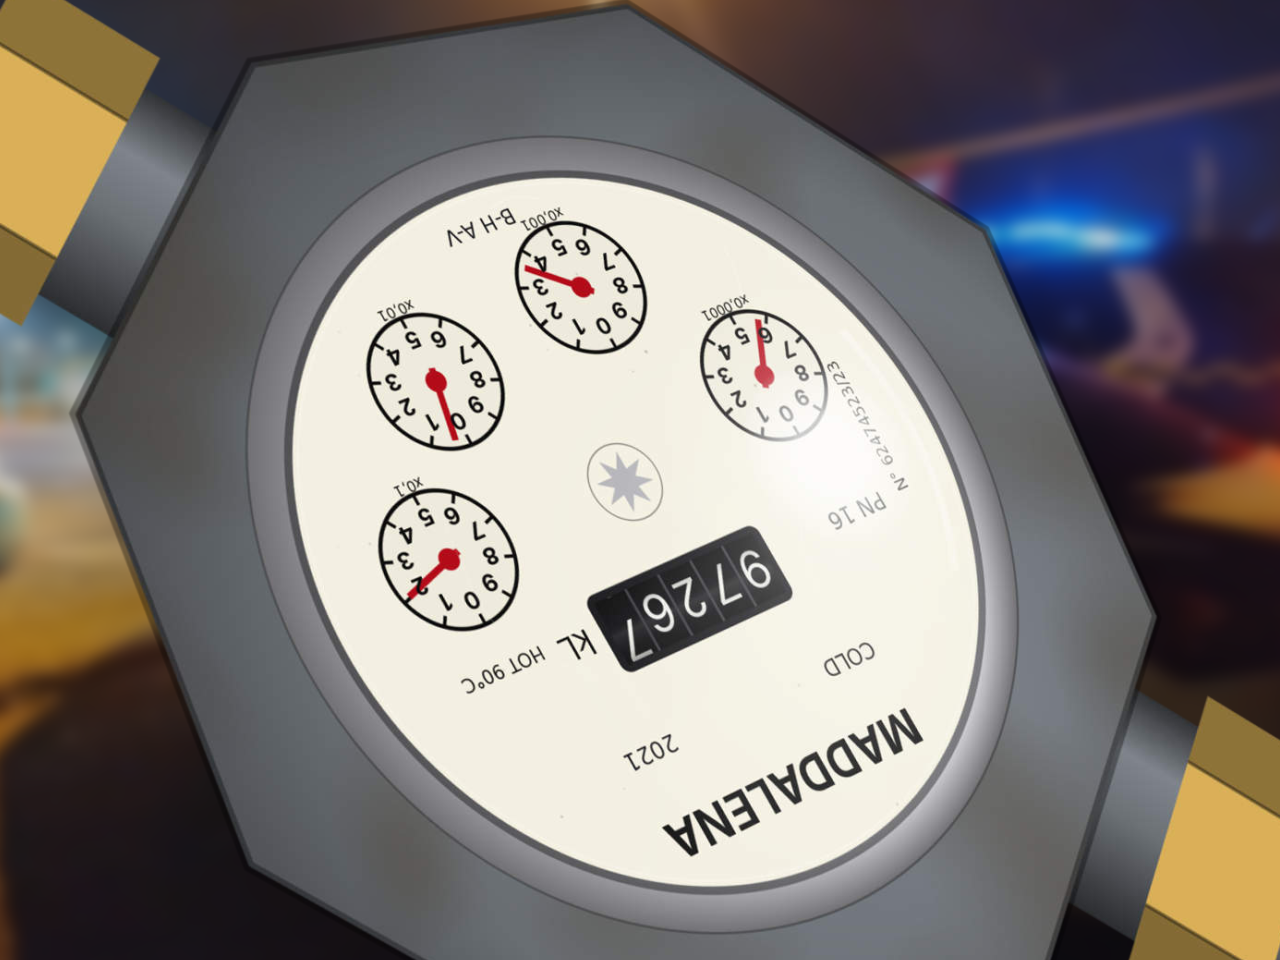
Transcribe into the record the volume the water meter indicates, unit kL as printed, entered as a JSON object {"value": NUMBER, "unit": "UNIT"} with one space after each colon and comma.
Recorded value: {"value": 97267.2035, "unit": "kL"}
